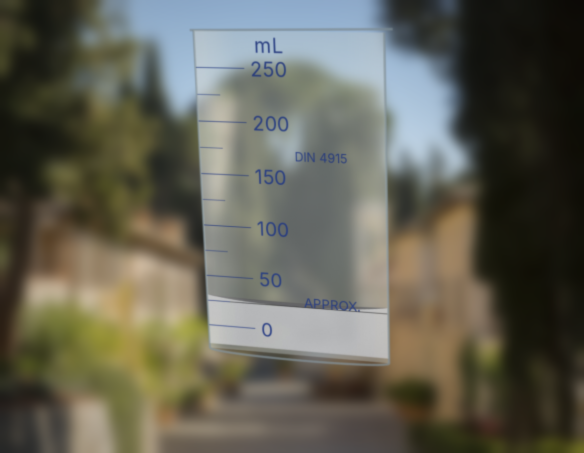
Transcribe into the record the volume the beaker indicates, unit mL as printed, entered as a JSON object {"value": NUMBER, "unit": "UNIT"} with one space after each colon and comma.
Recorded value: {"value": 25, "unit": "mL"}
